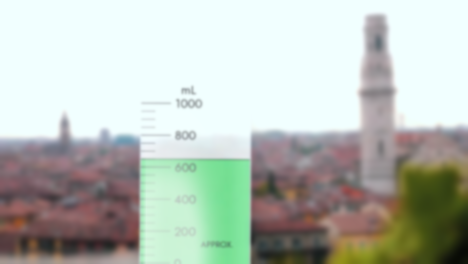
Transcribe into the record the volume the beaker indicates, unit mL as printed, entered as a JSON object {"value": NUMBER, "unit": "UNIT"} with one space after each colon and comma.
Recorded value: {"value": 650, "unit": "mL"}
